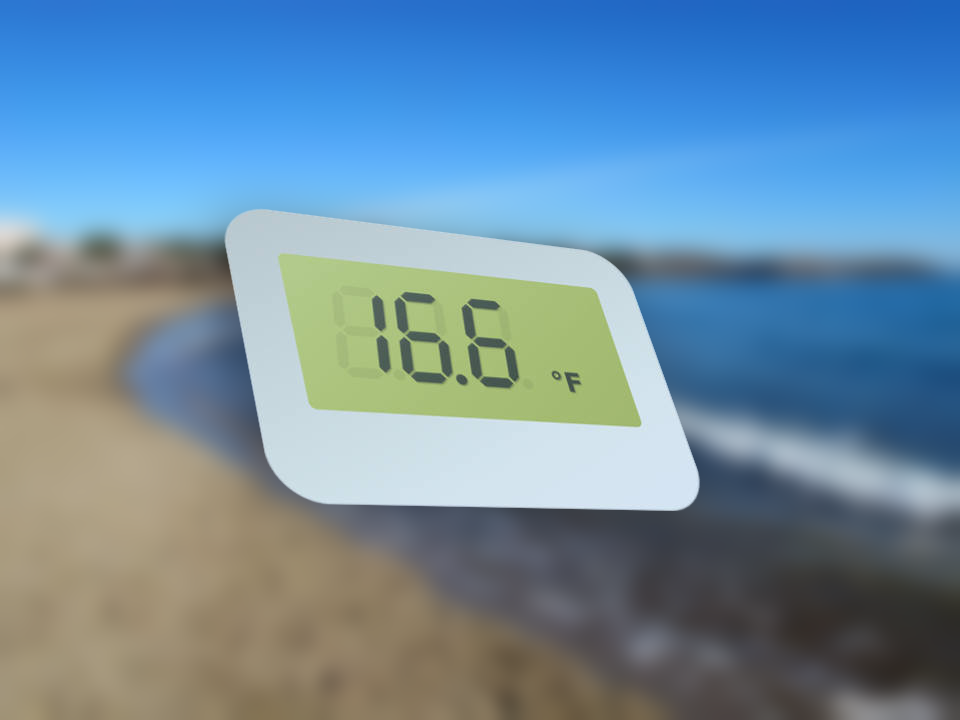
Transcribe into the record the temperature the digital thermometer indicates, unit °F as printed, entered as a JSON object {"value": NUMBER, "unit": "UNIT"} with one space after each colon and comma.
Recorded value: {"value": 16.6, "unit": "°F"}
